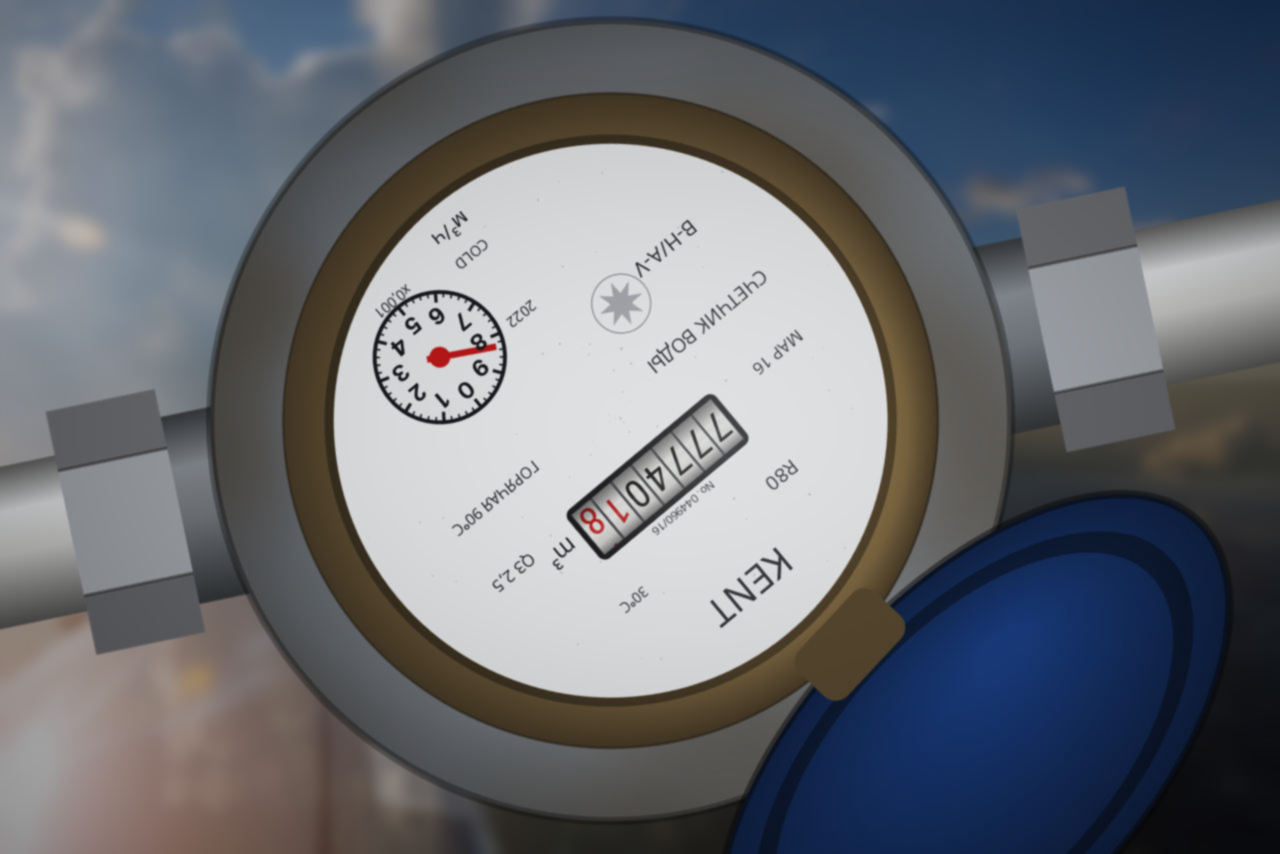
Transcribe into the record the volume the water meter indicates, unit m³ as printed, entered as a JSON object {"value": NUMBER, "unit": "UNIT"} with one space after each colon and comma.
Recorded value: {"value": 77740.178, "unit": "m³"}
